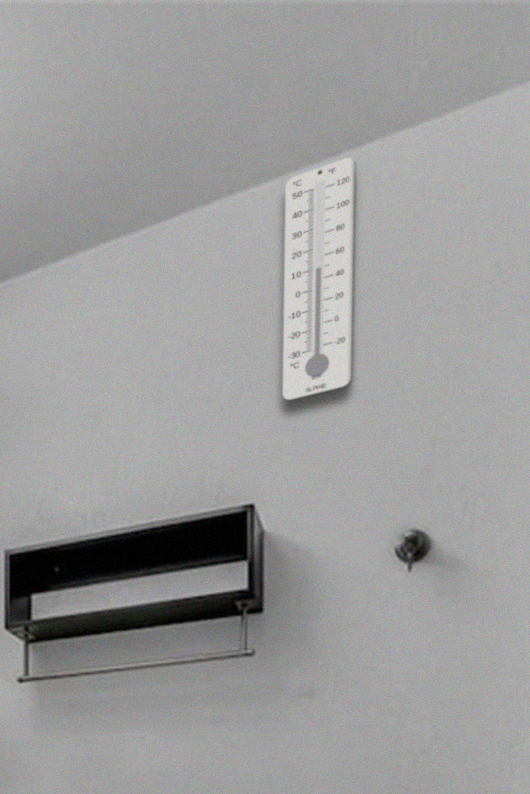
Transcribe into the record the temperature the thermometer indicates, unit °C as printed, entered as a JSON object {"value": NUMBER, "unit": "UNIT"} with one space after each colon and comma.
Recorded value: {"value": 10, "unit": "°C"}
